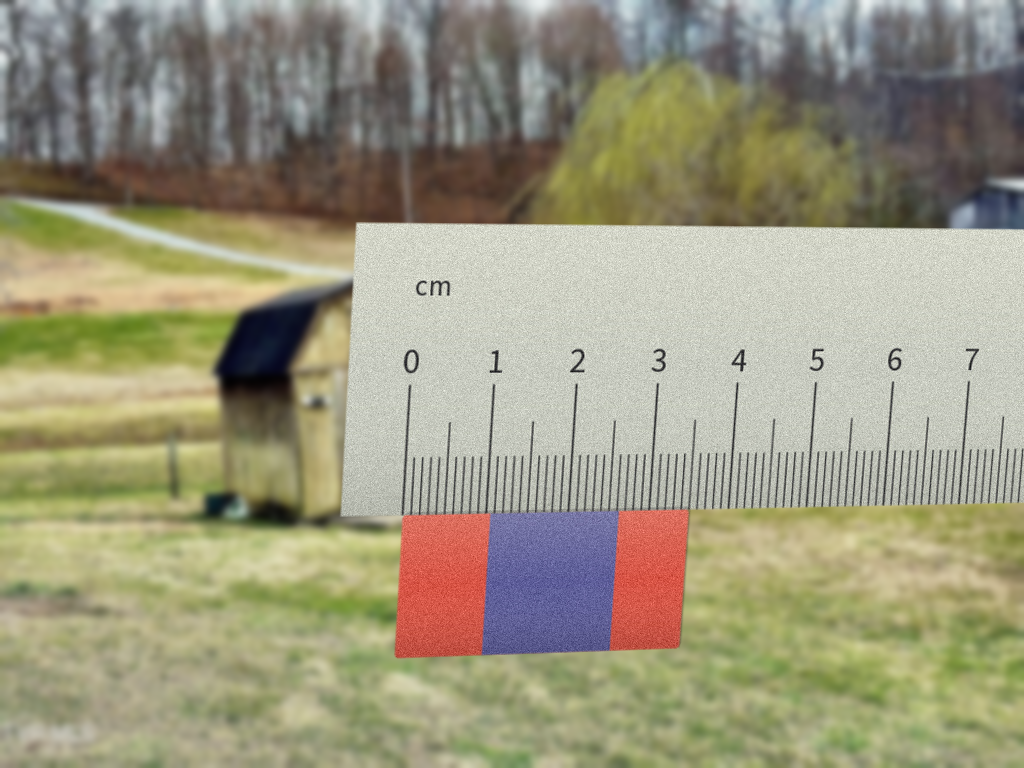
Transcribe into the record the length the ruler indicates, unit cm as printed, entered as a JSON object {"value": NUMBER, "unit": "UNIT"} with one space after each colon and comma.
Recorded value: {"value": 3.5, "unit": "cm"}
